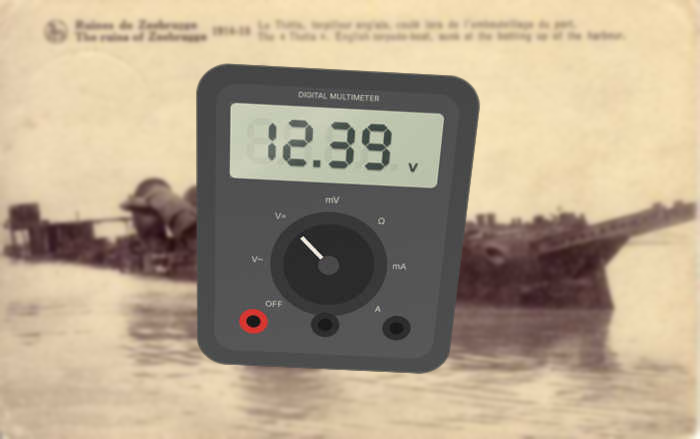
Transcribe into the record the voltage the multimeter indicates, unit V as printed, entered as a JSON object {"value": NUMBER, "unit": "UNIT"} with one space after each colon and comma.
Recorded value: {"value": 12.39, "unit": "V"}
